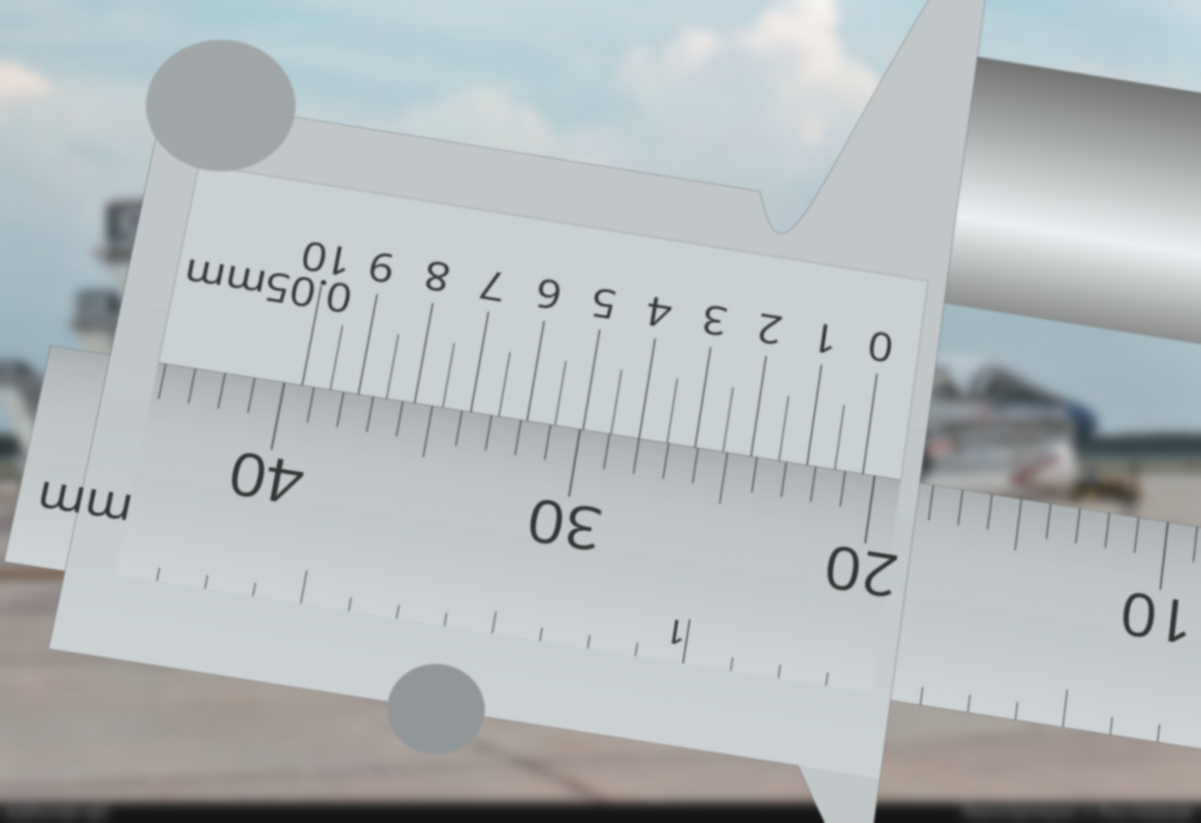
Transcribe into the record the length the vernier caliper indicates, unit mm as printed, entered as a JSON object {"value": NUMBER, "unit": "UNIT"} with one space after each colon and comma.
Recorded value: {"value": 20.40, "unit": "mm"}
